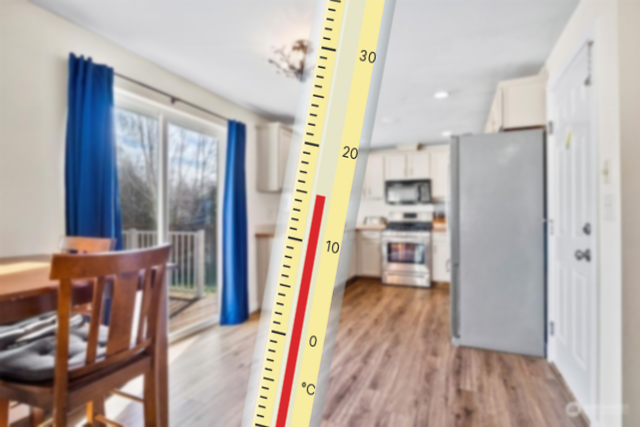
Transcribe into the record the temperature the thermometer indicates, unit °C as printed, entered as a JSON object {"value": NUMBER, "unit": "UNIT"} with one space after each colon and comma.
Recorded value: {"value": 15, "unit": "°C"}
